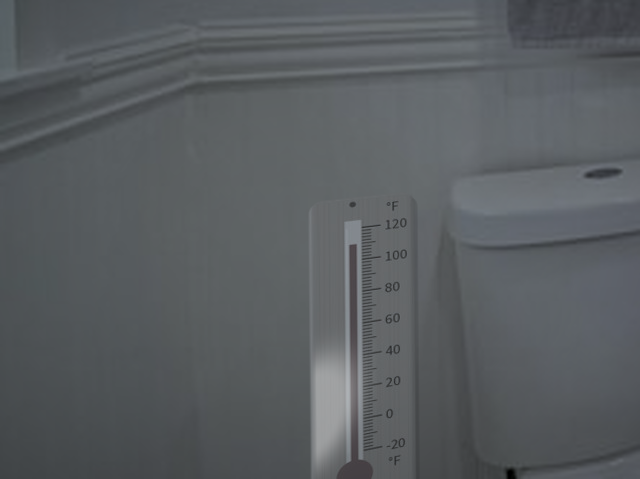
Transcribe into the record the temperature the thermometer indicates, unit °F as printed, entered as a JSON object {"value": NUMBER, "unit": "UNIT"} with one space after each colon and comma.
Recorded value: {"value": 110, "unit": "°F"}
